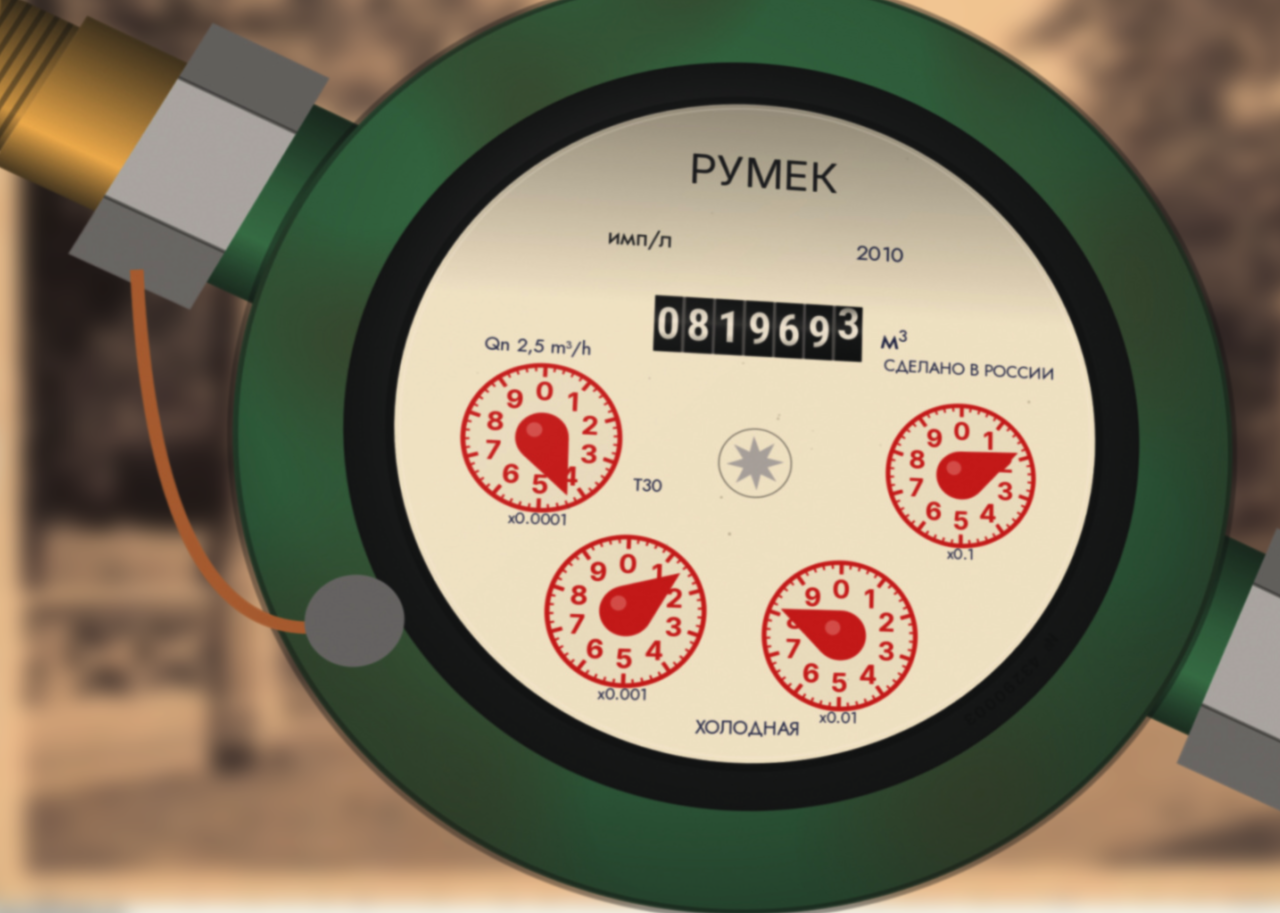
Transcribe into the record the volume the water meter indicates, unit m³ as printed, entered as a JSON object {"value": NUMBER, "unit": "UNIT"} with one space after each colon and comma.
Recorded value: {"value": 819693.1814, "unit": "m³"}
